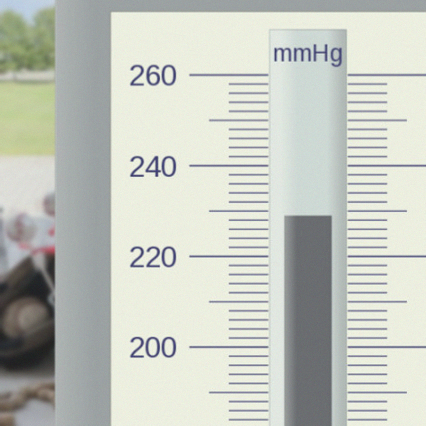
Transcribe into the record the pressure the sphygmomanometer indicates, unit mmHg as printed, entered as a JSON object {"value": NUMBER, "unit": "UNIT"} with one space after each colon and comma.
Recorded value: {"value": 229, "unit": "mmHg"}
